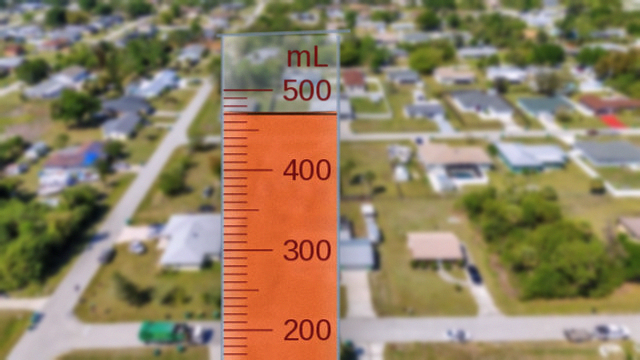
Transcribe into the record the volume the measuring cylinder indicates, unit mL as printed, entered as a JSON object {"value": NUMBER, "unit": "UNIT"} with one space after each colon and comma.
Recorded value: {"value": 470, "unit": "mL"}
